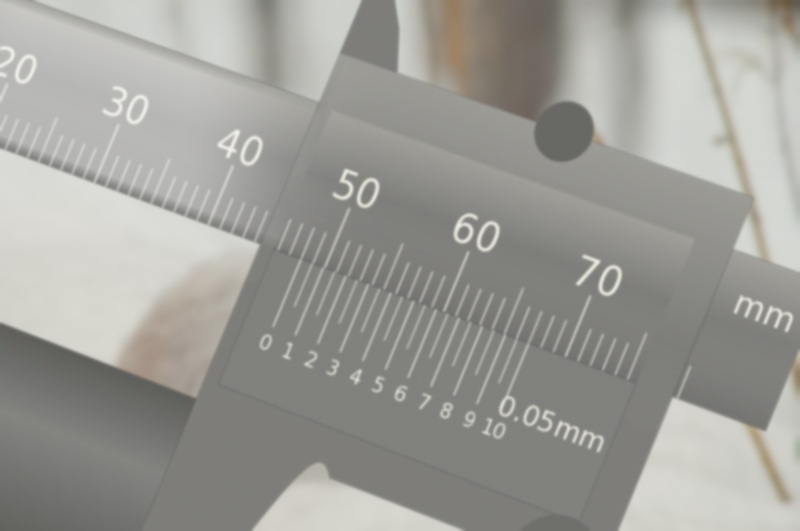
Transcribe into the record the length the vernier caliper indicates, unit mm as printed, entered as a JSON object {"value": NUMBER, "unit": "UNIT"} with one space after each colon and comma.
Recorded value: {"value": 48.0, "unit": "mm"}
